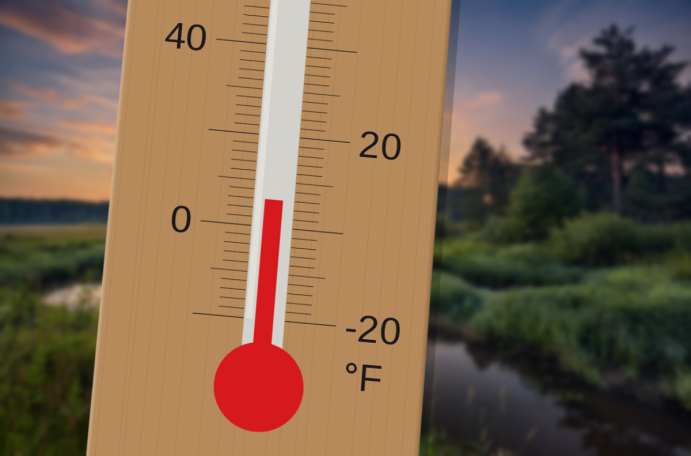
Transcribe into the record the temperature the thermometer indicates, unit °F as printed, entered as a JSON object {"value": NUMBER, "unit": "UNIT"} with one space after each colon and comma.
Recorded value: {"value": 6, "unit": "°F"}
